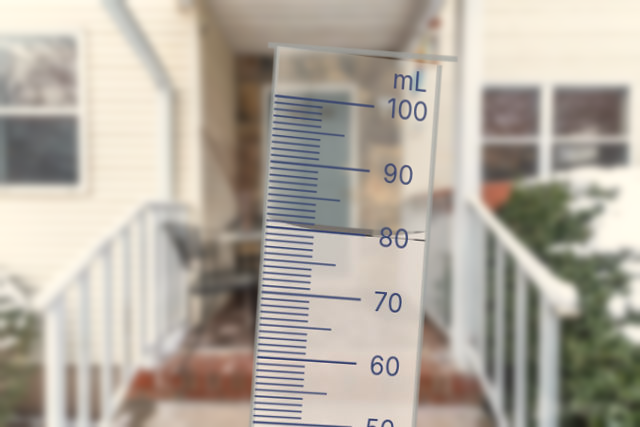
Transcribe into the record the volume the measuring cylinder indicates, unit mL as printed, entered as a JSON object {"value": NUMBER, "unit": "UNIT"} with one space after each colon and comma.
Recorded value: {"value": 80, "unit": "mL"}
